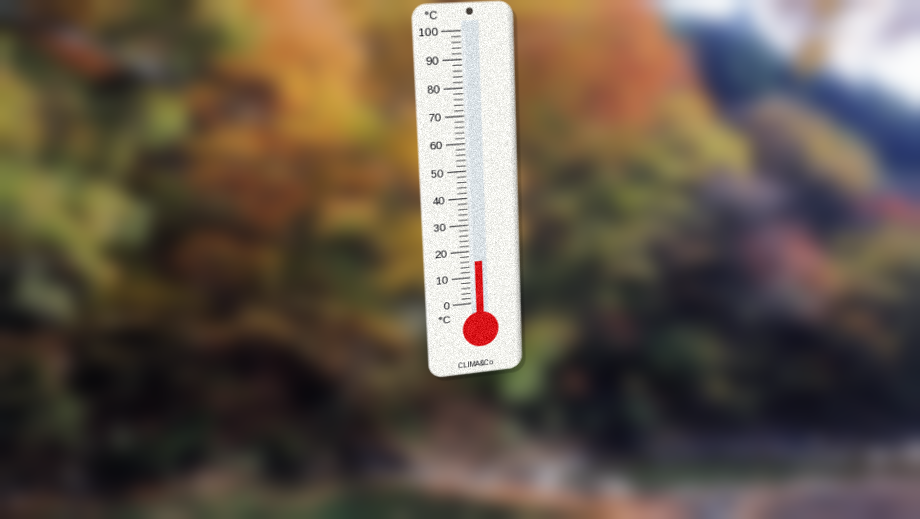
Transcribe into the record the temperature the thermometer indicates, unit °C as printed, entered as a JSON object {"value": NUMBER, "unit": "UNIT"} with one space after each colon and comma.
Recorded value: {"value": 16, "unit": "°C"}
